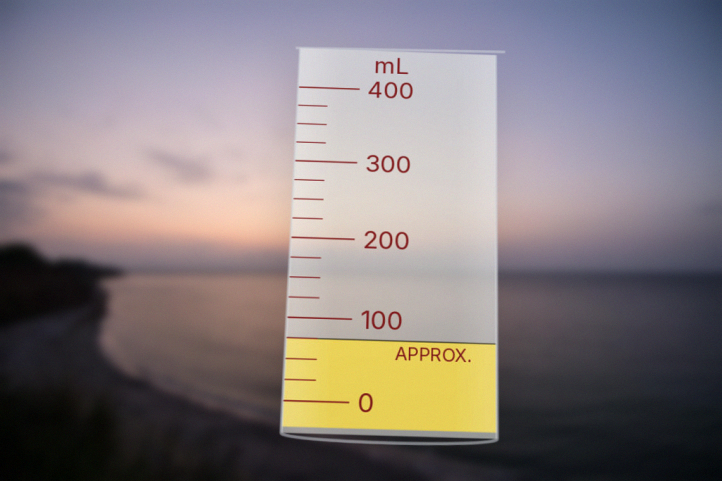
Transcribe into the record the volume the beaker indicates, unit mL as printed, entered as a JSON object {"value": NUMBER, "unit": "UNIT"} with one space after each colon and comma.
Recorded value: {"value": 75, "unit": "mL"}
